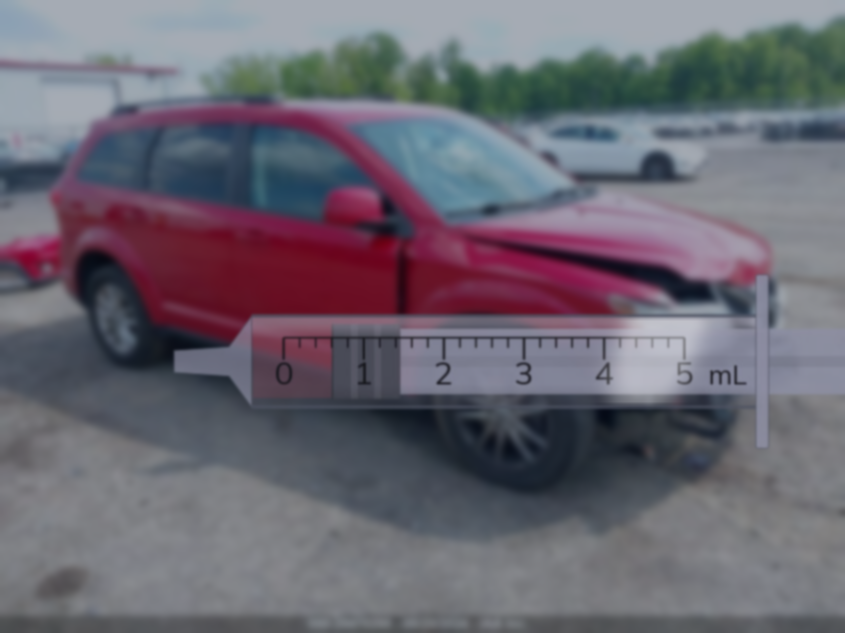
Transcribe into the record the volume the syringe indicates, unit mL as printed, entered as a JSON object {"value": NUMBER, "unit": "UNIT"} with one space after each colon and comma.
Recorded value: {"value": 0.6, "unit": "mL"}
